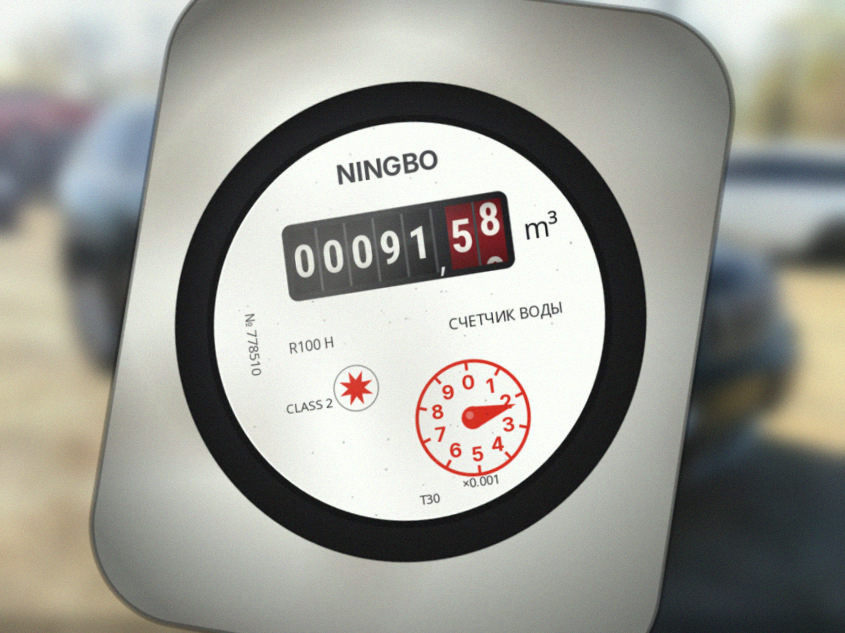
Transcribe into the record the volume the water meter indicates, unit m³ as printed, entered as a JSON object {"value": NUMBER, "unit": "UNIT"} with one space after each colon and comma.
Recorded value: {"value": 91.582, "unit": "m³"}
